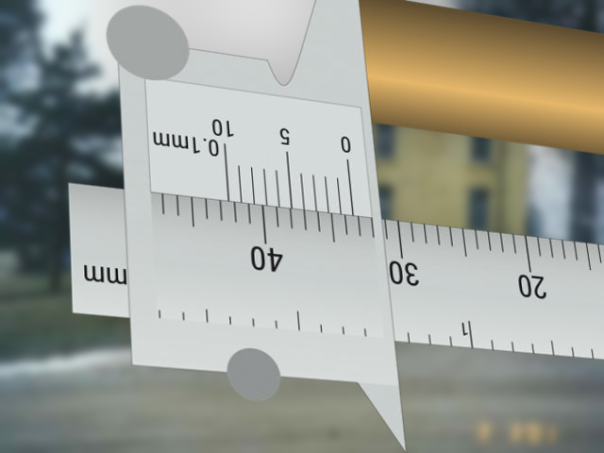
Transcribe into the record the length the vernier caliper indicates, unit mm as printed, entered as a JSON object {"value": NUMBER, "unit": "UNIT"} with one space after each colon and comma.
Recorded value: {"value": 33.4, "unit": "mm"}
